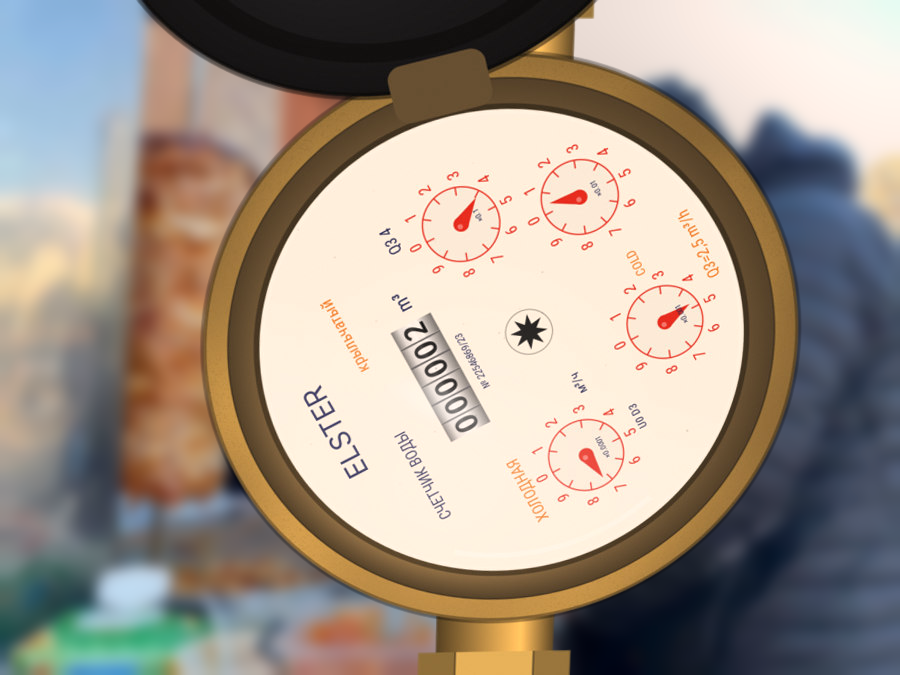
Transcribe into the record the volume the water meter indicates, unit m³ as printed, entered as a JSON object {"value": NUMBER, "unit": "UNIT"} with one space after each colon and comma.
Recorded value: {"value": 2.4047, "unit": "m³"}
